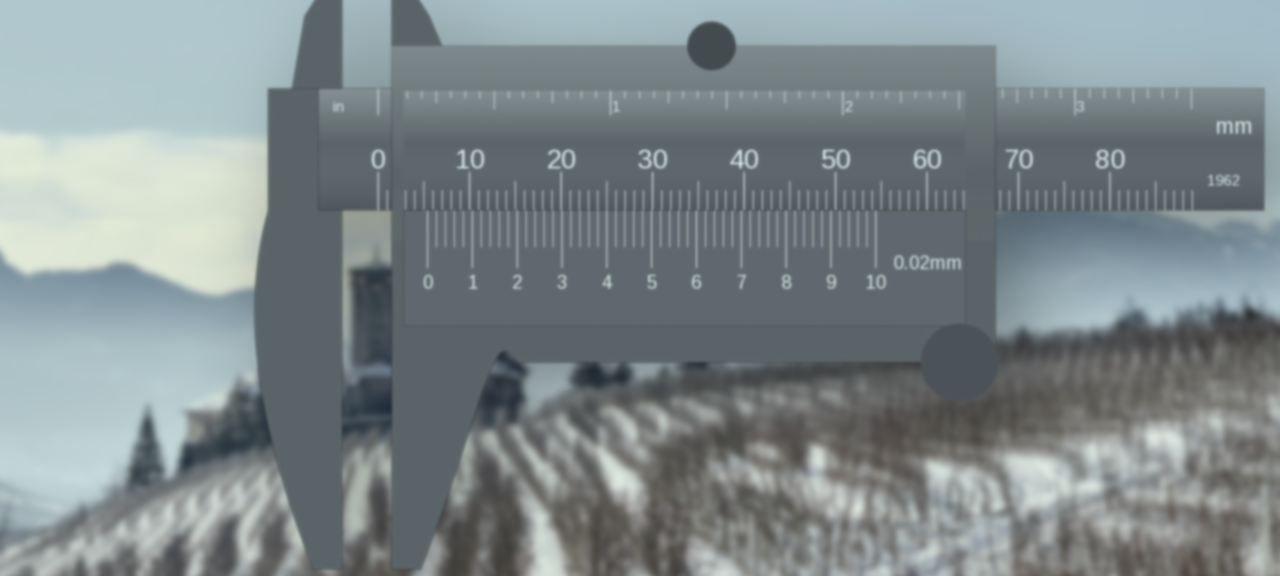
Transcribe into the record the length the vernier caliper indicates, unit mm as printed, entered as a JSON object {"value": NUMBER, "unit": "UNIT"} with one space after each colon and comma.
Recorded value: {"value": 5.4, "unit": "mm"}
